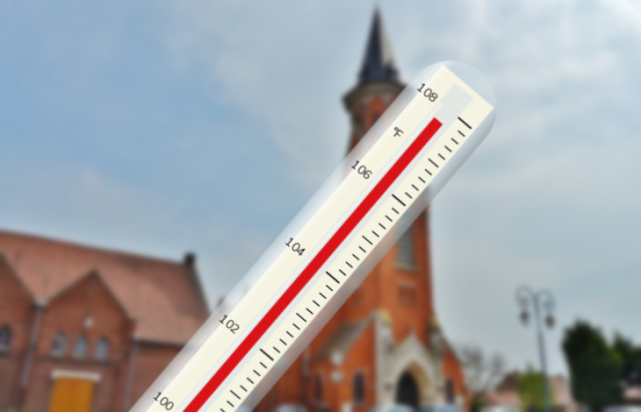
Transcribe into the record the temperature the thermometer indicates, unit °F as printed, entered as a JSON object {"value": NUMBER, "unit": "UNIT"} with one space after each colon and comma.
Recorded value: {"value": 107.7, "unit": "°F"}
